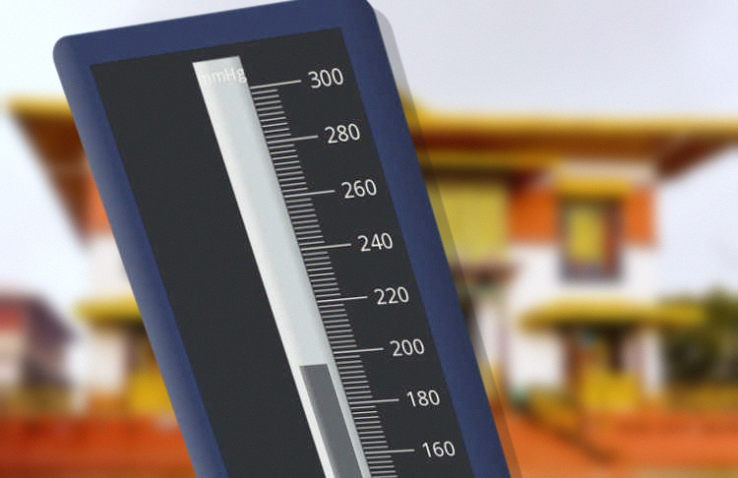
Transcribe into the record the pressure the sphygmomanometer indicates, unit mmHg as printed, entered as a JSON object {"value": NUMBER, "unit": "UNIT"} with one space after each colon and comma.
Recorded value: {"value": 196, "unit": "mmHg"}
